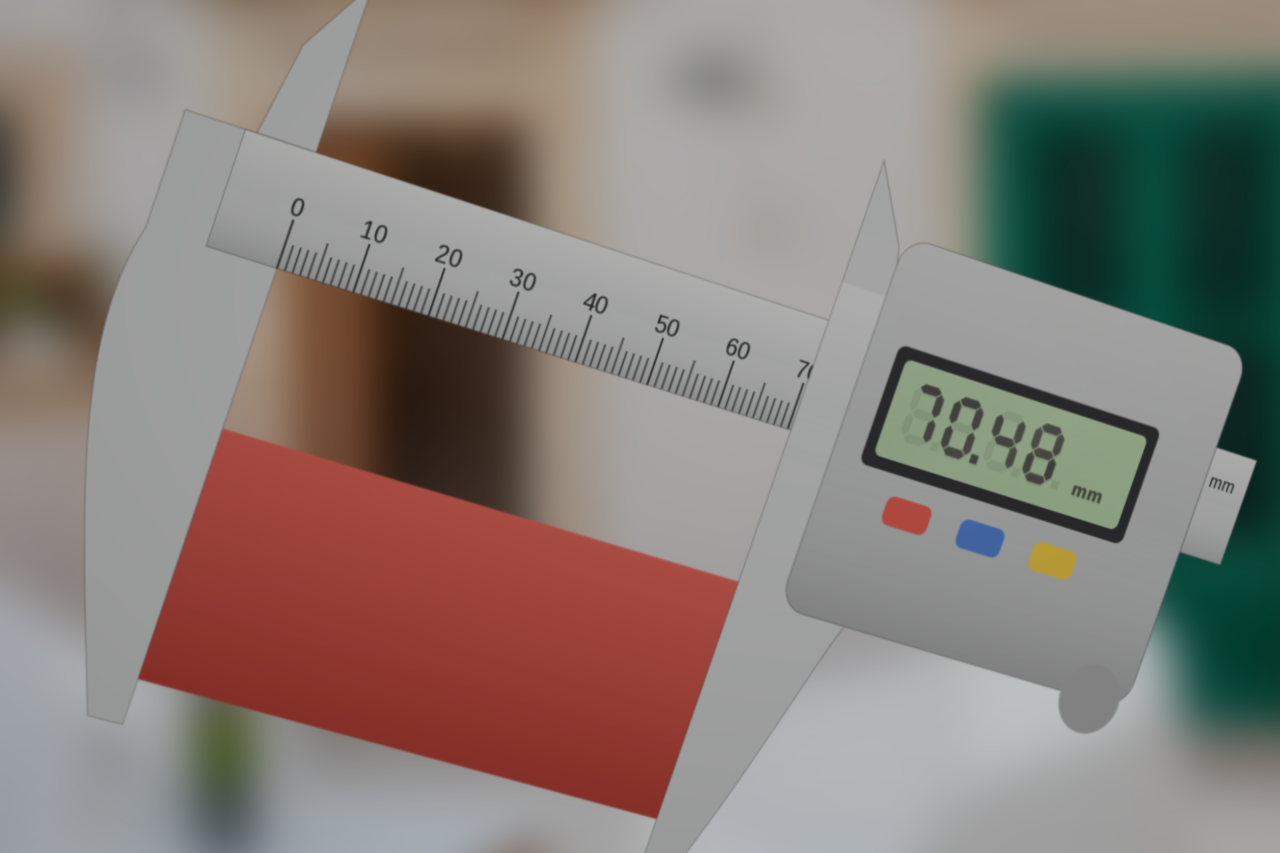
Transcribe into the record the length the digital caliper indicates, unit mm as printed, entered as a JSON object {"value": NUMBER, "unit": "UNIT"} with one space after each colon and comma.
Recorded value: {"value": 70.48, "unit": "mm"}
